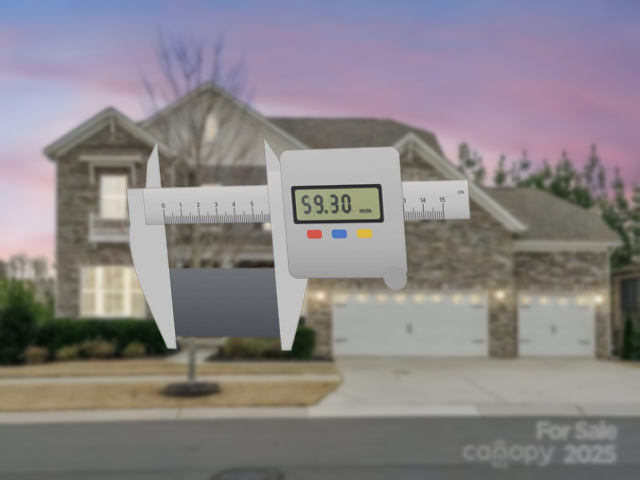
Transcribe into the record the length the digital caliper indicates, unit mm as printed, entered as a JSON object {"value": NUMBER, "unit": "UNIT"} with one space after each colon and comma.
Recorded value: {"value": 59.30, "unit": "mm"}
